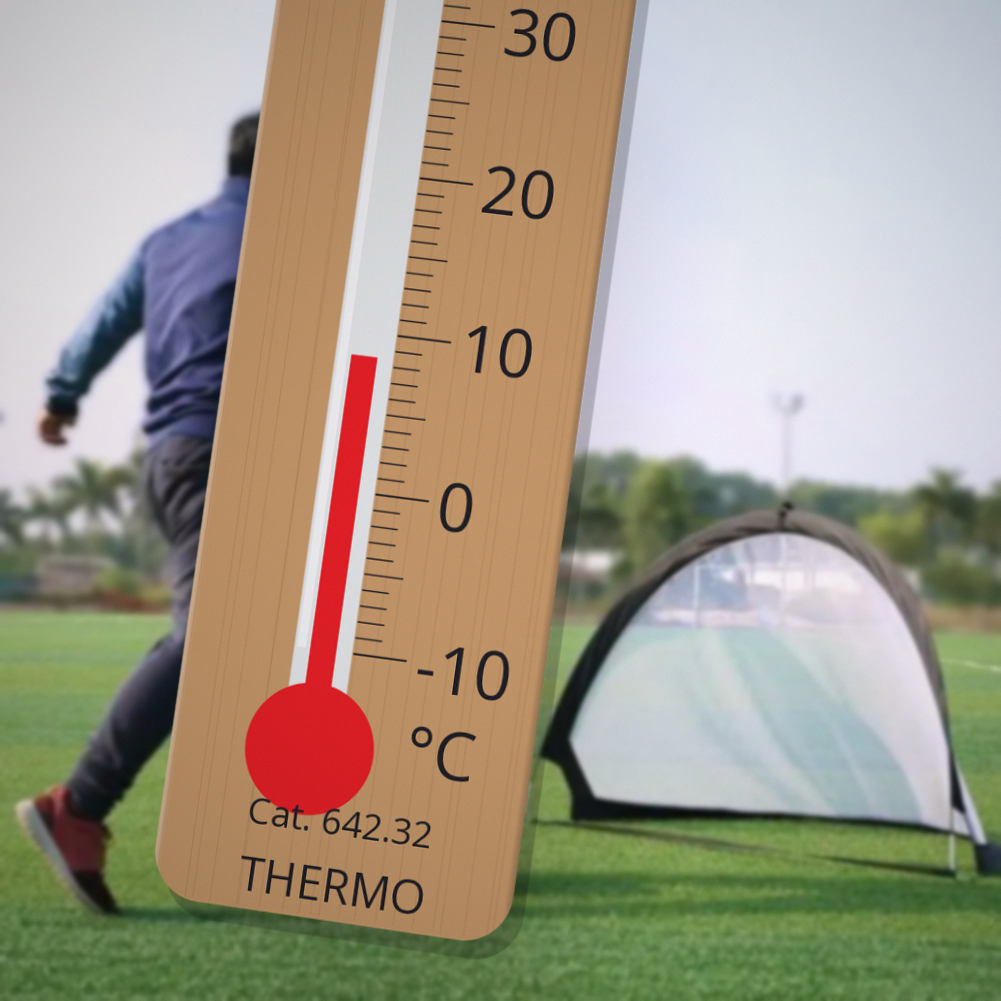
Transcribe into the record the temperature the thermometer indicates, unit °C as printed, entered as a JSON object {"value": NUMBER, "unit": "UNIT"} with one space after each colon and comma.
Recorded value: {"value": 8.5, "unit": "°C"}
